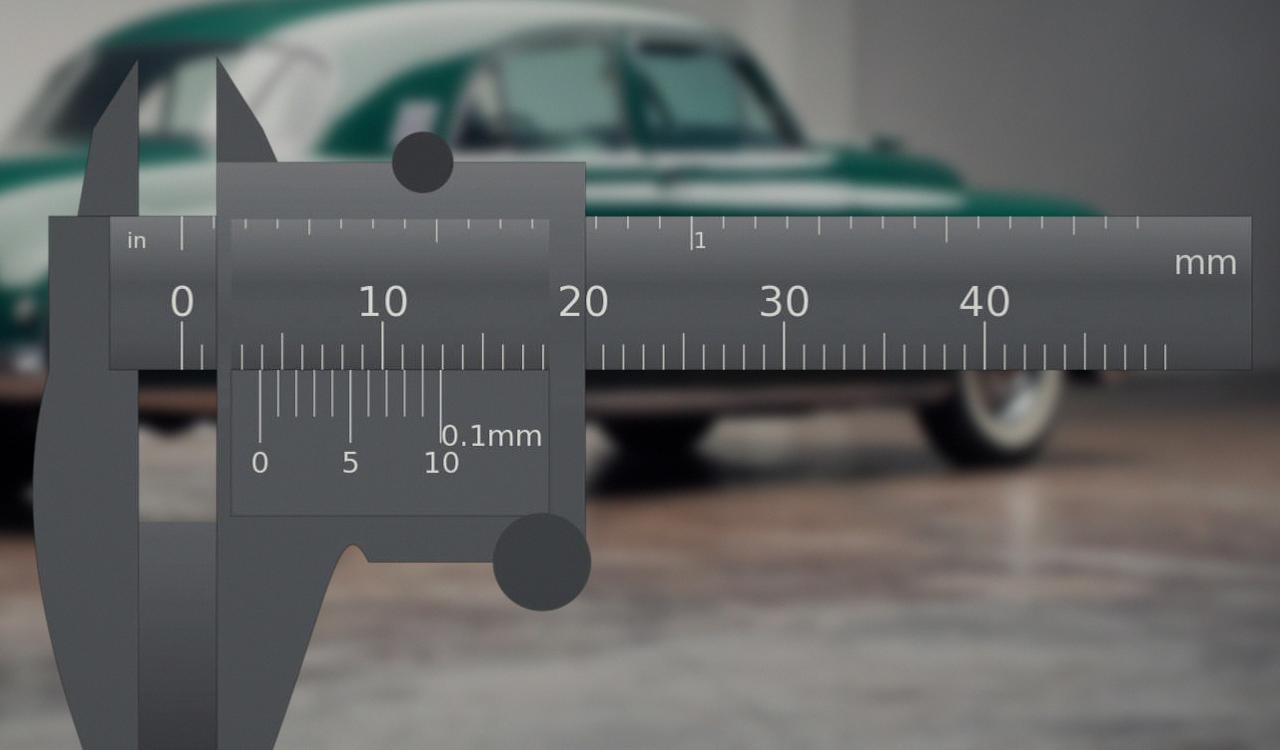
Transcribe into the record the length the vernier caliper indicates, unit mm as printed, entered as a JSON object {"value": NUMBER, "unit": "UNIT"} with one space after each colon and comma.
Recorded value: {"value": 3.9, "unit": "mm"}
